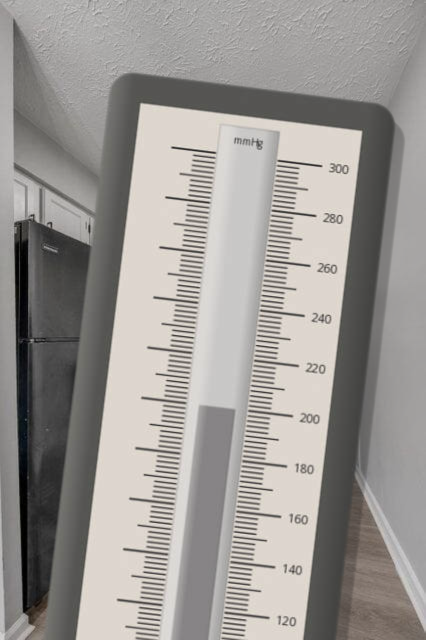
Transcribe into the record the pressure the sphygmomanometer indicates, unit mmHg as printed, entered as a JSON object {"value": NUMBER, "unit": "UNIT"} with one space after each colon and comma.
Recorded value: {"value": 200, "unit": "mmHg"}
